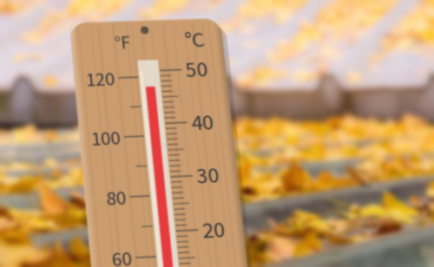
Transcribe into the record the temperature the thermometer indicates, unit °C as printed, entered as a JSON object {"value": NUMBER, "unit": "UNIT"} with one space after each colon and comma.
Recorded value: {"value": 47, "unit": "°C"}
